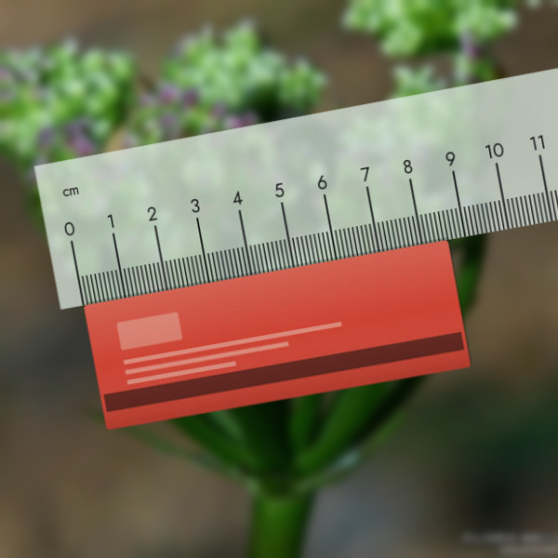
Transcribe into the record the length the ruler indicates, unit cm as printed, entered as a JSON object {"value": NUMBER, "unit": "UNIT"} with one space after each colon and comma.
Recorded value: {"value": 8.6, "unit": "cm"}
